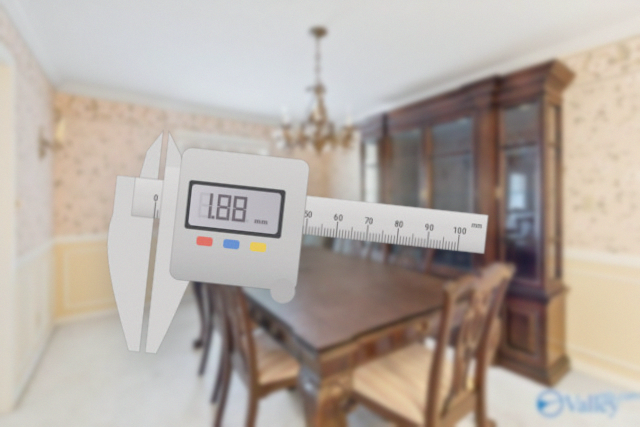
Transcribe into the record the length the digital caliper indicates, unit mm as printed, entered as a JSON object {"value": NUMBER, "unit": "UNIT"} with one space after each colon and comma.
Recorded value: {"value": 1.88, "unit": "mm"}
